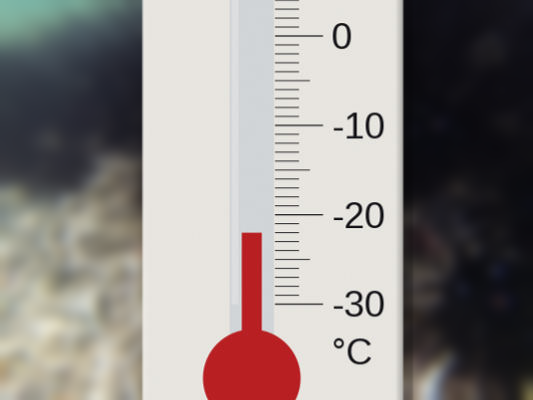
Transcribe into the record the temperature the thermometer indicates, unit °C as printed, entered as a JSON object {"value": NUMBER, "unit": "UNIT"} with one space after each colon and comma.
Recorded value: {"value": -22, "unit": "°C"}
